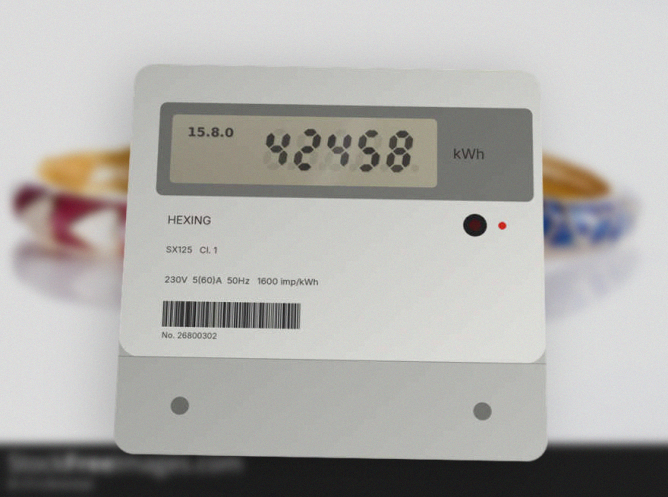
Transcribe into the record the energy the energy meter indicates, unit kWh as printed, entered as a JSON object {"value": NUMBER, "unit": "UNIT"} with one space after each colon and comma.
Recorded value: {"value": 42458, "unit": "kWh"}
